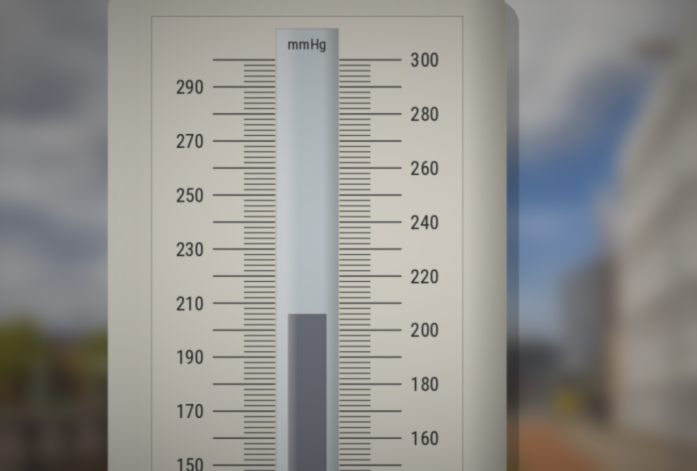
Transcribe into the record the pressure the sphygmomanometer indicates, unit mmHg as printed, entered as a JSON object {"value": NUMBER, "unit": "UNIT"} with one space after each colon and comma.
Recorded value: {"value": 206, "unit": "mmHg"}
